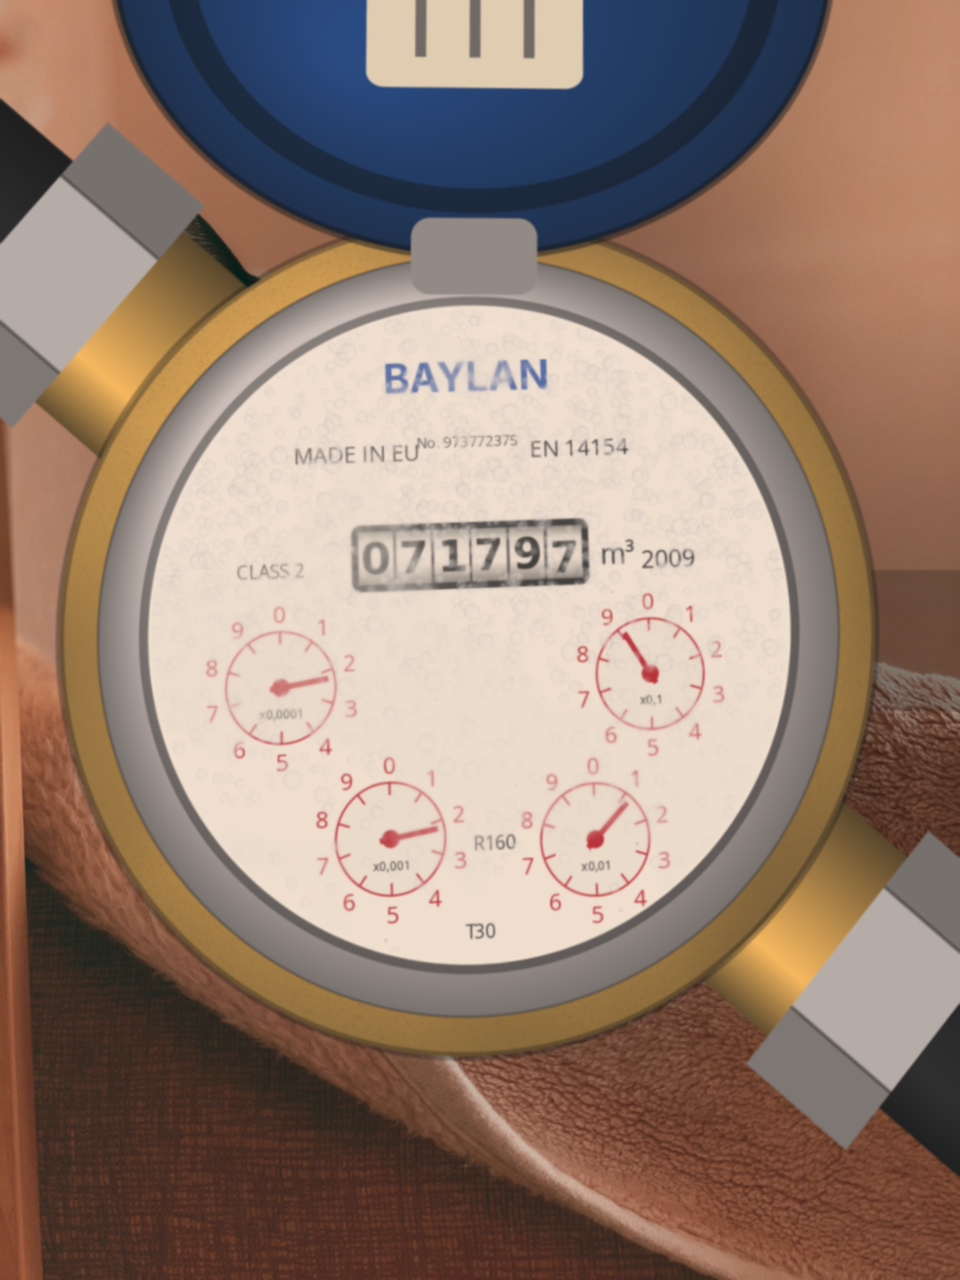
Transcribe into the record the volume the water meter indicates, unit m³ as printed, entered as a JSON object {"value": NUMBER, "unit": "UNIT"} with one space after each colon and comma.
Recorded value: {"value": 71796.9122, "unit": "m³"}
